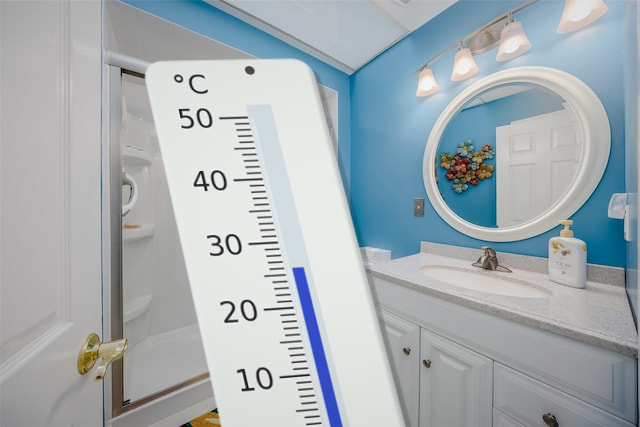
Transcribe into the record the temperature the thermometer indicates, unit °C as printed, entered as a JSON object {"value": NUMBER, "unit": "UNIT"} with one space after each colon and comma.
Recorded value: {"value": 26, "unit": "°C"}
